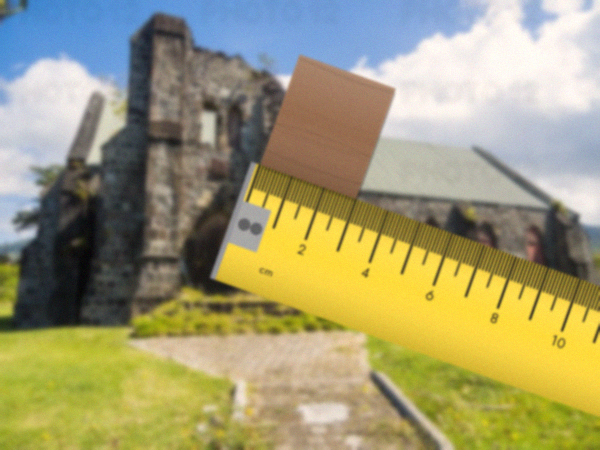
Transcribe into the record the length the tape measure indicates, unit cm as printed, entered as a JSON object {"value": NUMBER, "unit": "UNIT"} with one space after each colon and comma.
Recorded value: {"value": 3, "unit": "cm"}
